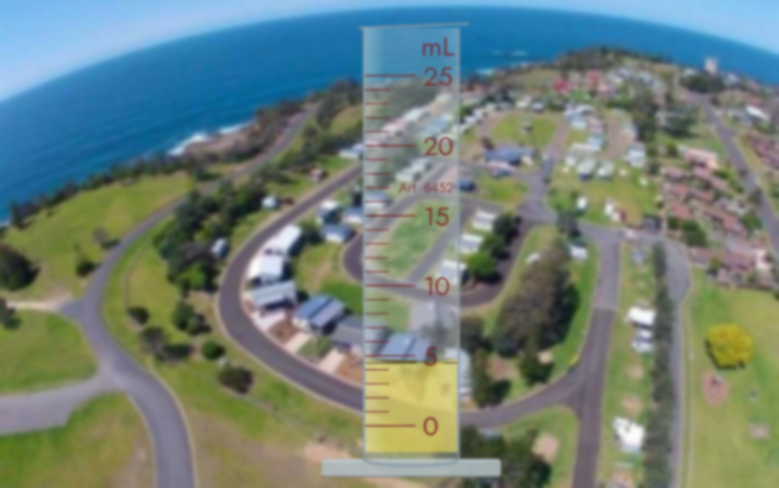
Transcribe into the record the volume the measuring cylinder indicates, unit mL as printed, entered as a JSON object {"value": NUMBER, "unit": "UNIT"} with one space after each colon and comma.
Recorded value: {"value": 4.5, "unit": "mL"}
